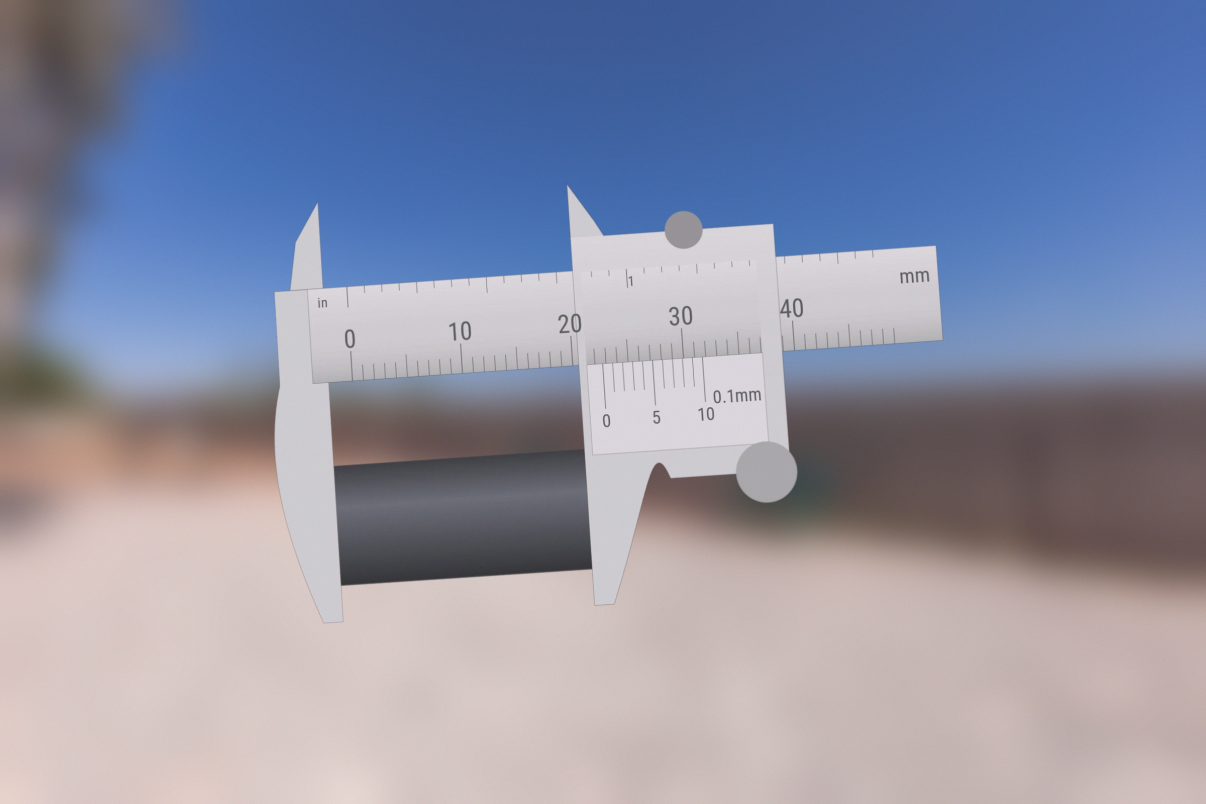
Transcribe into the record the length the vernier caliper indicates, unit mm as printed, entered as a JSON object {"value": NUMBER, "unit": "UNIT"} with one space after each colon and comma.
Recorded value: {"value": 22.7, "unit": "mm"}
